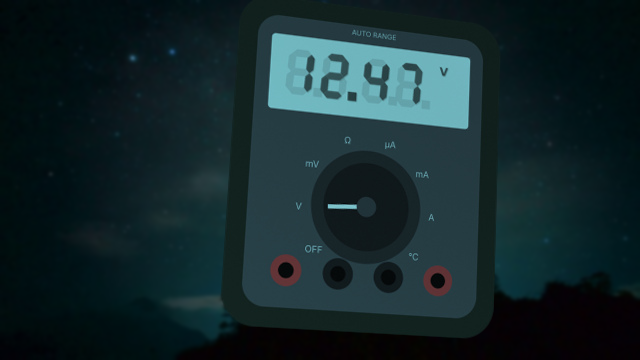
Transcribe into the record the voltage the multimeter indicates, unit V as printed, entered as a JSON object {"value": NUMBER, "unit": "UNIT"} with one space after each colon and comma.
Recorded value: {"value": 12.47, "unit": "V"}
